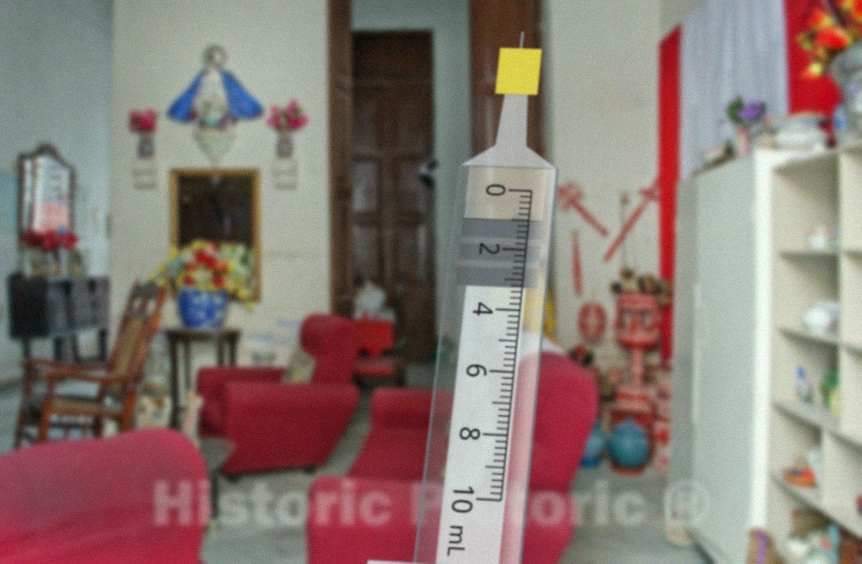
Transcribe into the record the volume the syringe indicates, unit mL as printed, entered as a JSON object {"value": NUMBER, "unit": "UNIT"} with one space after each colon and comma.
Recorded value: {"value": 1, "unit": "mL"}
